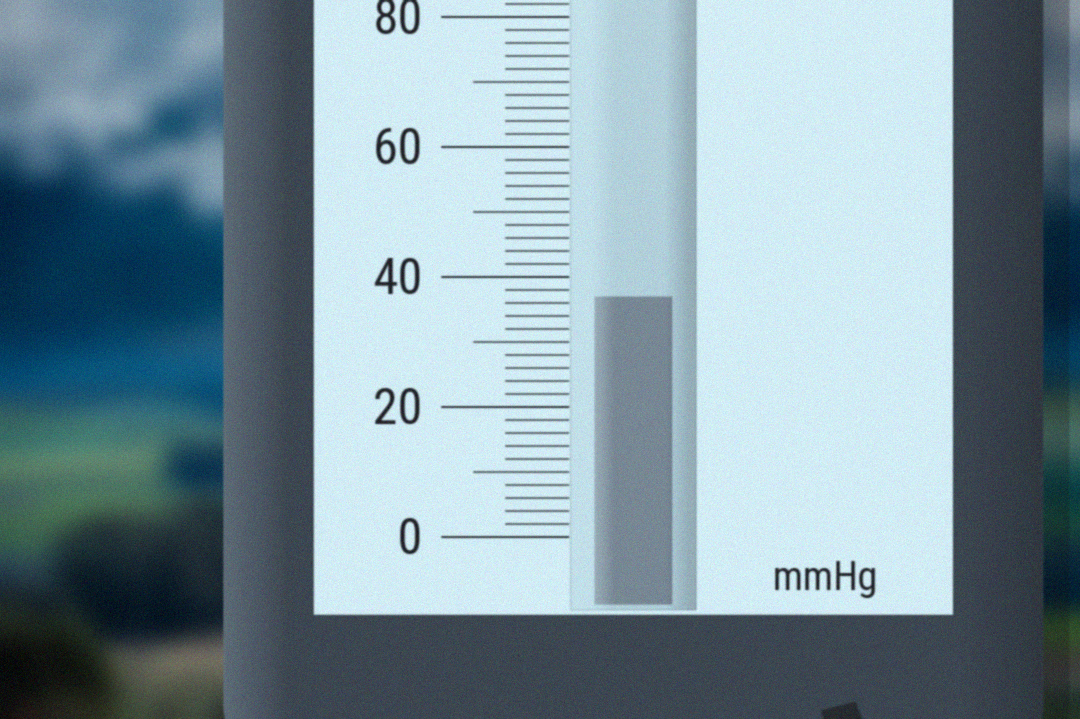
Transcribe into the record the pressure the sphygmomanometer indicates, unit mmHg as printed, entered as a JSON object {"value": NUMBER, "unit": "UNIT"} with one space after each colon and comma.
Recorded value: {"value": 37, "unit": "mmHg"}
